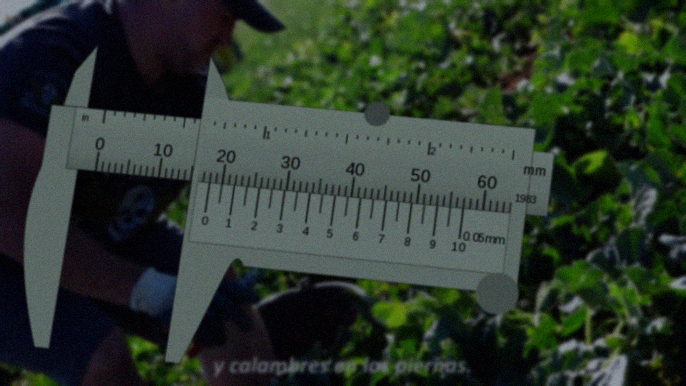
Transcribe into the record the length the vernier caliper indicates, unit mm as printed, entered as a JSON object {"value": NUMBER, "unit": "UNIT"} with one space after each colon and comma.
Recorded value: {"value": 18.0, "unit": "mm"}
